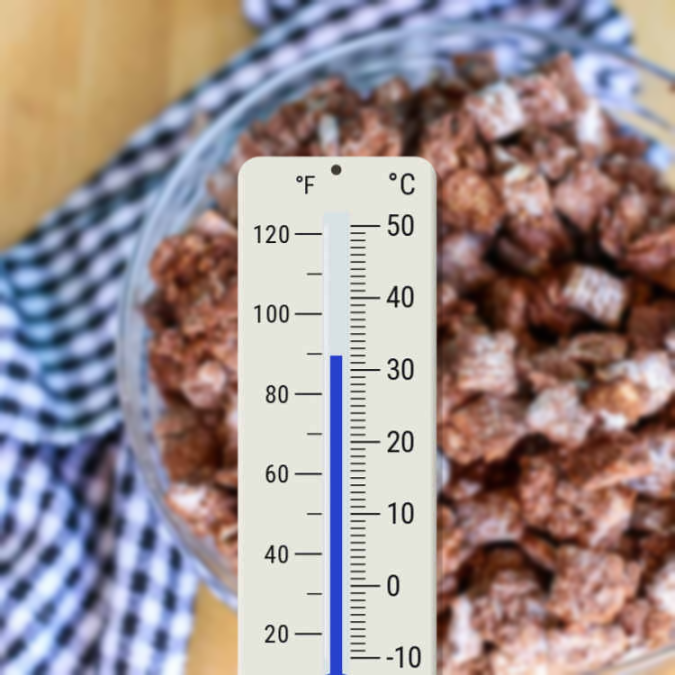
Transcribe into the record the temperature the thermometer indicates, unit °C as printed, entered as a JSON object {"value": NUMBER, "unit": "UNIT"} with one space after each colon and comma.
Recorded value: {"value": 32, "unit": "°C"}
